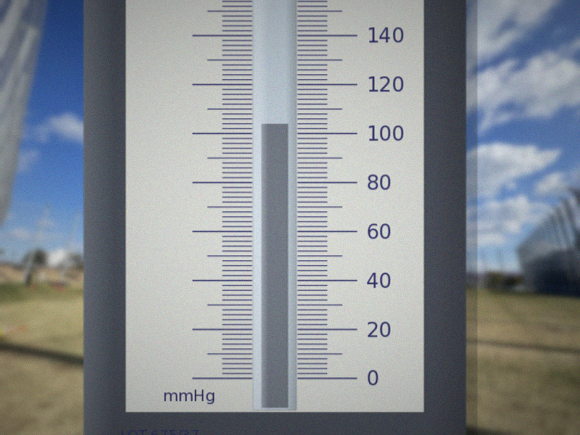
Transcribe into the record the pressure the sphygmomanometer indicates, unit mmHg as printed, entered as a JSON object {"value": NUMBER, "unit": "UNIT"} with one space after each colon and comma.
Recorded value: {"value": 104, "unit": "mmHg"}
